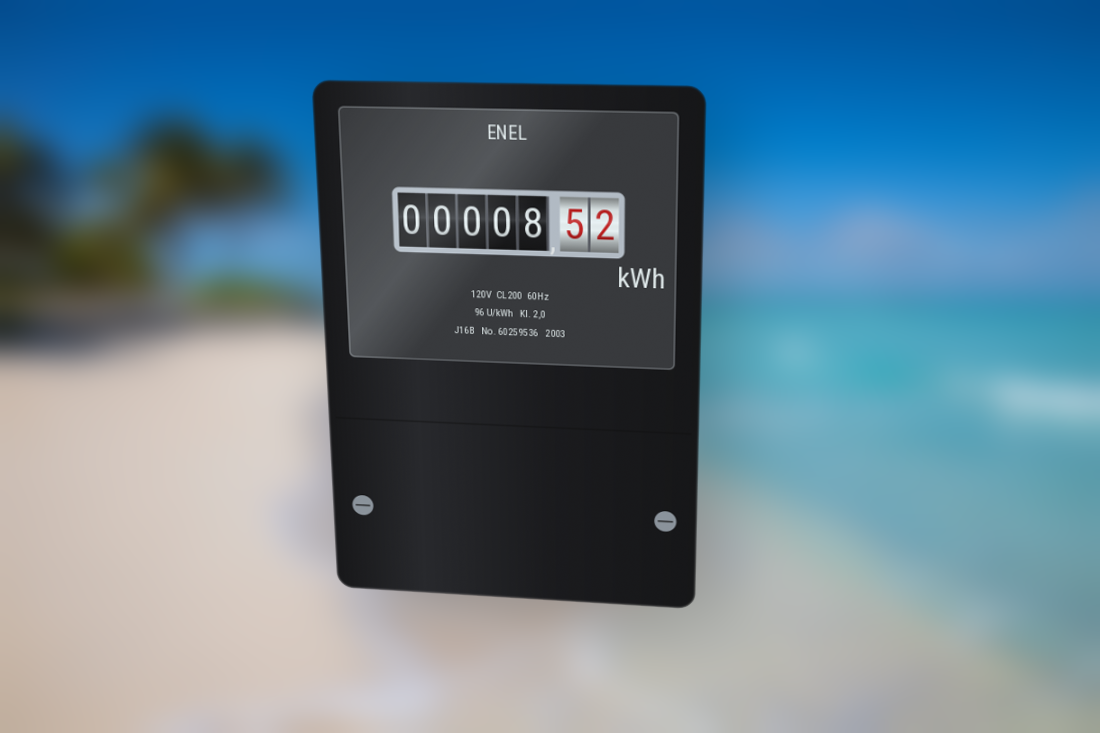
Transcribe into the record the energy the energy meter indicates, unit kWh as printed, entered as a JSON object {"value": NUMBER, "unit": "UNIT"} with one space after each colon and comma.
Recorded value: {"value": 8.52, "unit": "kWh"}
